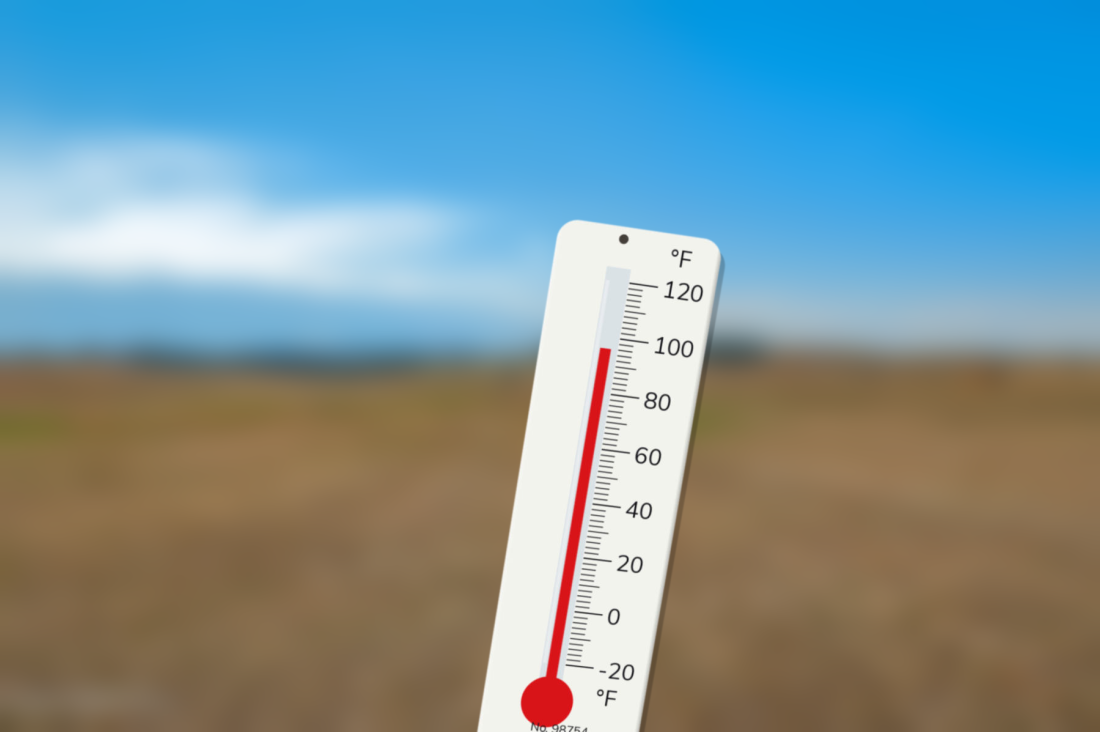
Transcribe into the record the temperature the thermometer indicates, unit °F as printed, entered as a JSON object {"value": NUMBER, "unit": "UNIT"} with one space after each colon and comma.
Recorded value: {"value": 96, "unit": "°F"}
